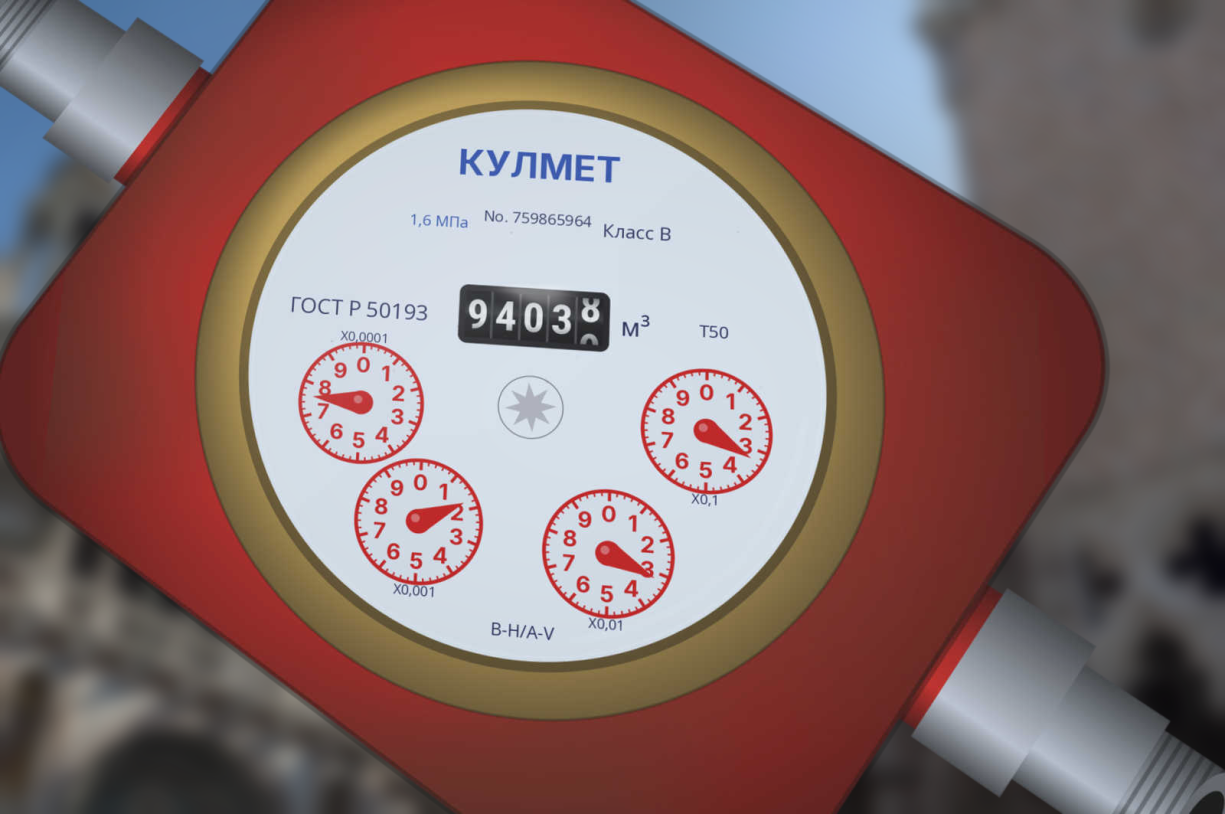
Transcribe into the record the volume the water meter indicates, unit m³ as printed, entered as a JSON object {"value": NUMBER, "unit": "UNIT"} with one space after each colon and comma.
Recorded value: {"value": 94038.3317, "unit": "m³"}
